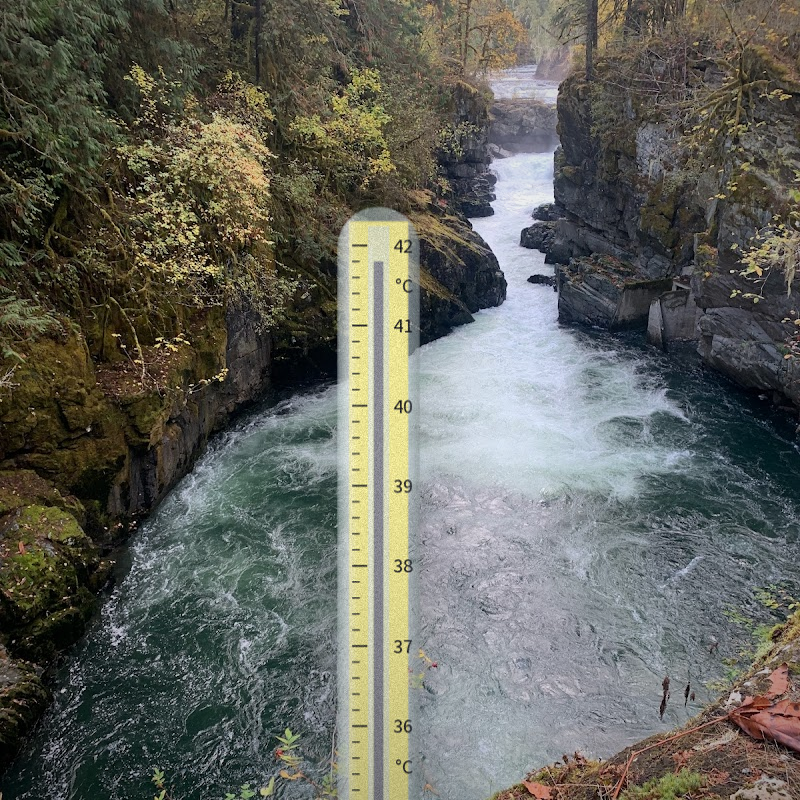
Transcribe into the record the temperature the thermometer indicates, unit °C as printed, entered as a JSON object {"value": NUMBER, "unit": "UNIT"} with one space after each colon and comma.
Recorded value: {"value": 41.8, "unit": "°C"}
